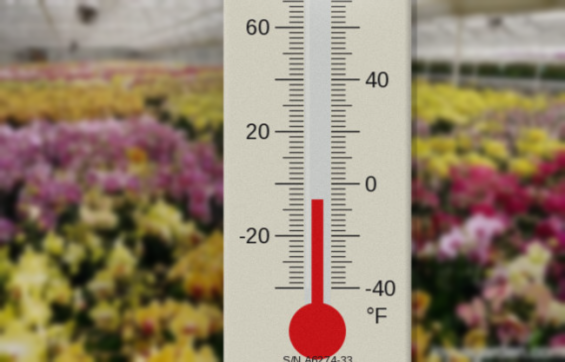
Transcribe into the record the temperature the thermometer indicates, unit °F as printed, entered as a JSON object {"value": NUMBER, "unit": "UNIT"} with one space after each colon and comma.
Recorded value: {"value": -6, "unit": "°F"}
